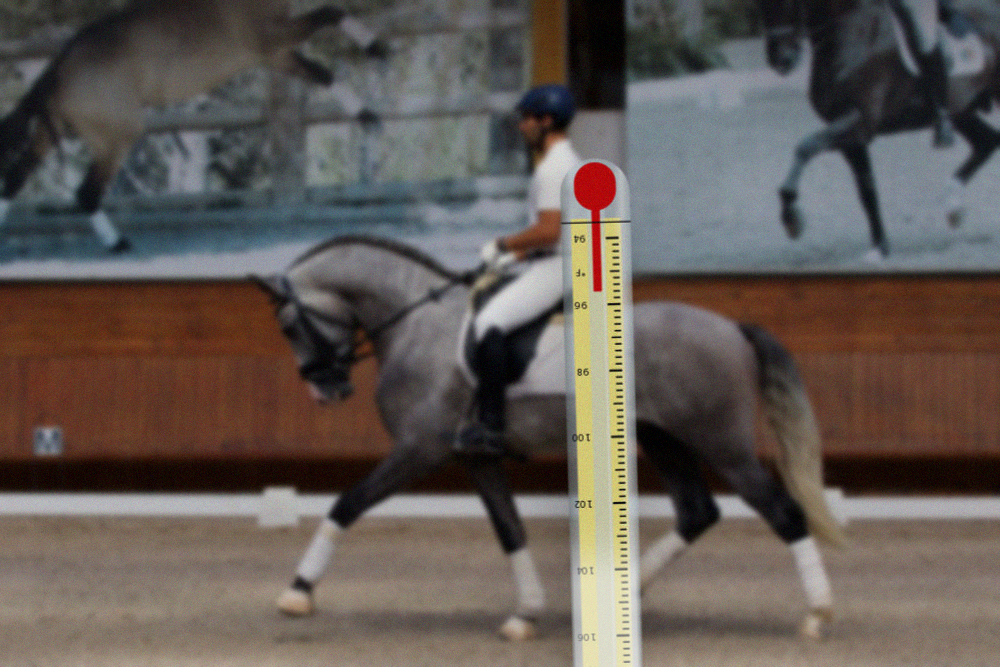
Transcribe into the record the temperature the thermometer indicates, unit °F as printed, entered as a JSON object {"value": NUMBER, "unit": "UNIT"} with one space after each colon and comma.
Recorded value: {"value": 95.6, "unit": "°F"}
